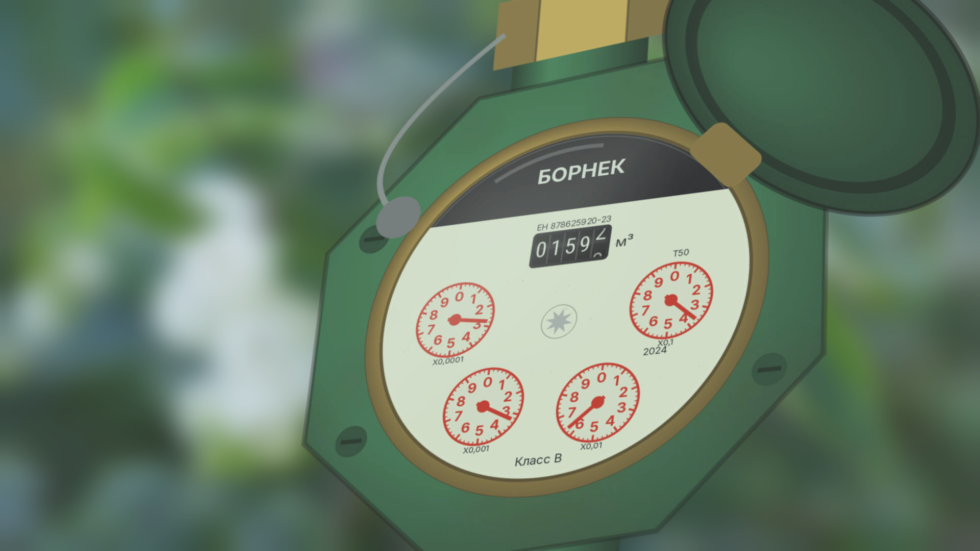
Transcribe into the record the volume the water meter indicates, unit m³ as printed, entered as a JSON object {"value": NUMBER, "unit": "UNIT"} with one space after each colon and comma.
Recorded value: {"value": 1592.3632, "unit": "m³"}
